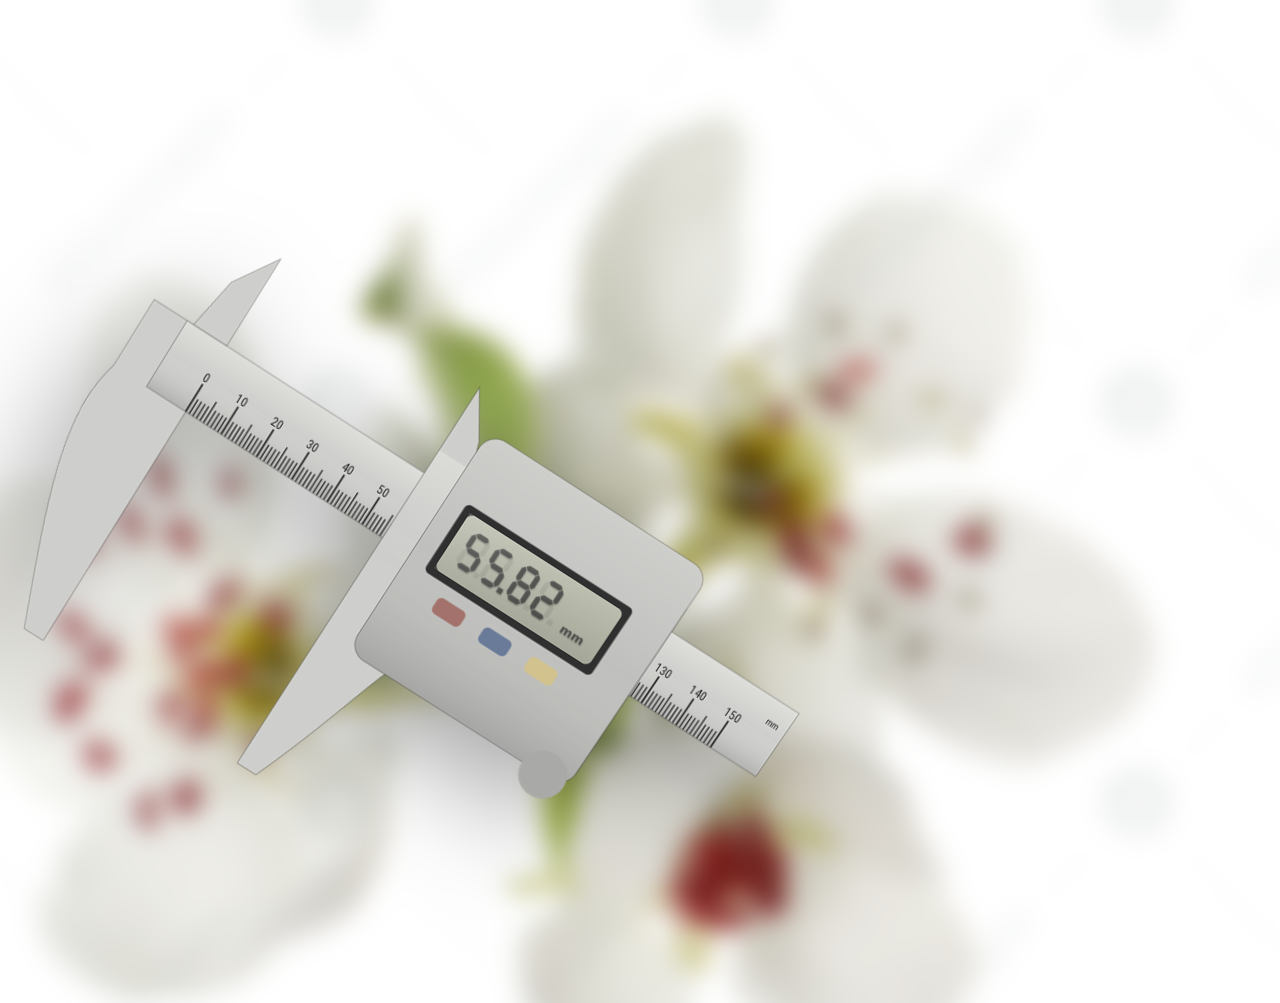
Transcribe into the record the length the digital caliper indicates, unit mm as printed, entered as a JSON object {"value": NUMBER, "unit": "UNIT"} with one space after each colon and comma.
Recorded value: {"value": 55.82, "unit": "mm"}
